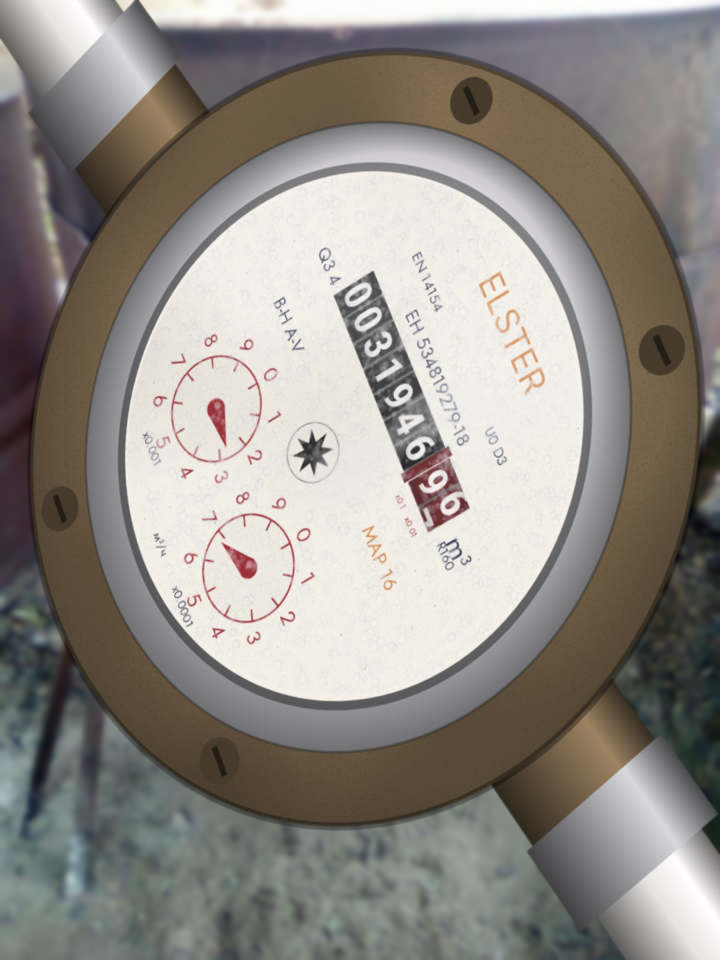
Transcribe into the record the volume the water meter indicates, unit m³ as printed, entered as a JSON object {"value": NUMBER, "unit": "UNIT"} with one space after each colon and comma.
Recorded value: {"value": 31946.9626, "unit": "m³"}
